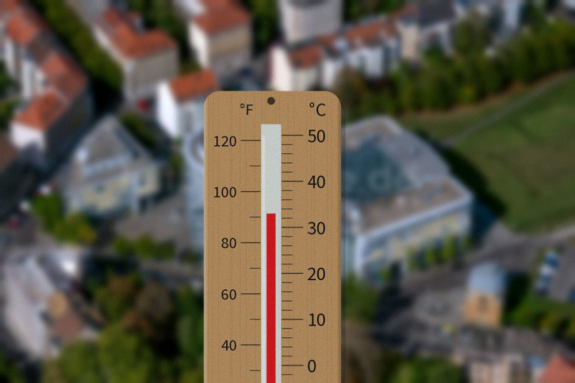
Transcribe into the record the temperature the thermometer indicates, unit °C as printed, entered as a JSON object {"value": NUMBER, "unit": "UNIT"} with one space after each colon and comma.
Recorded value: {"value": 33, "unit": "°C"}
